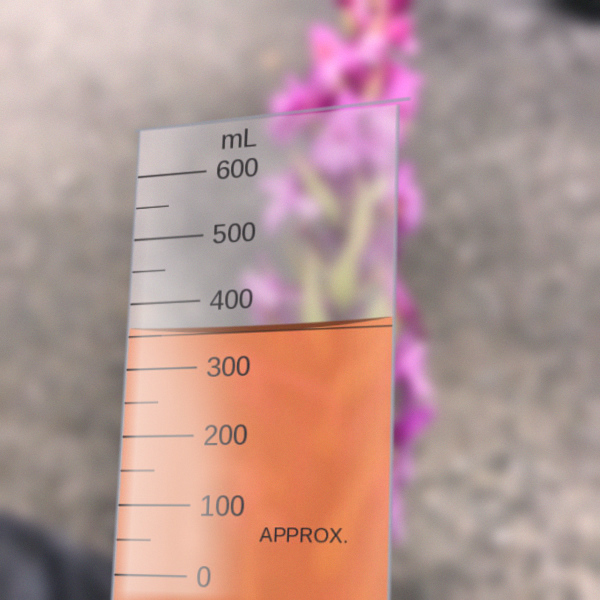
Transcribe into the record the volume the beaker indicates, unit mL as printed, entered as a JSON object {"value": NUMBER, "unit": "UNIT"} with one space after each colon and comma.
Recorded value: {"value": 350, "unit": "mL"}
